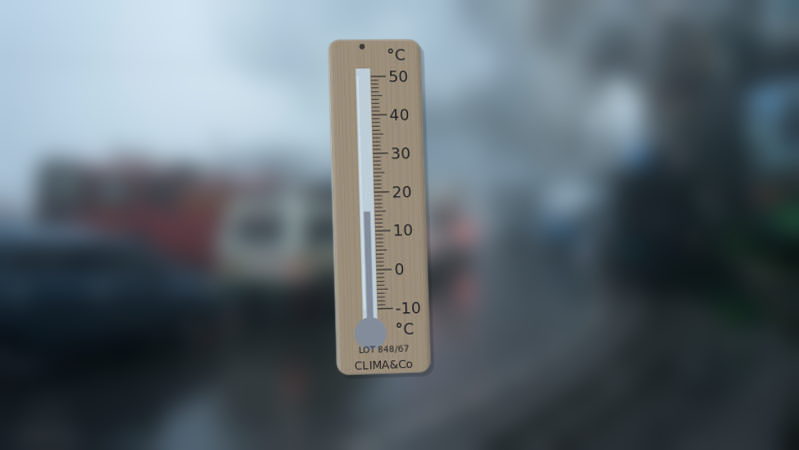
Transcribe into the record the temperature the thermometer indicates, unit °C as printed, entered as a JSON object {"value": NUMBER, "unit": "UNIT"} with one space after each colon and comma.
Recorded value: {"value": 15, "unit": "°C"}
